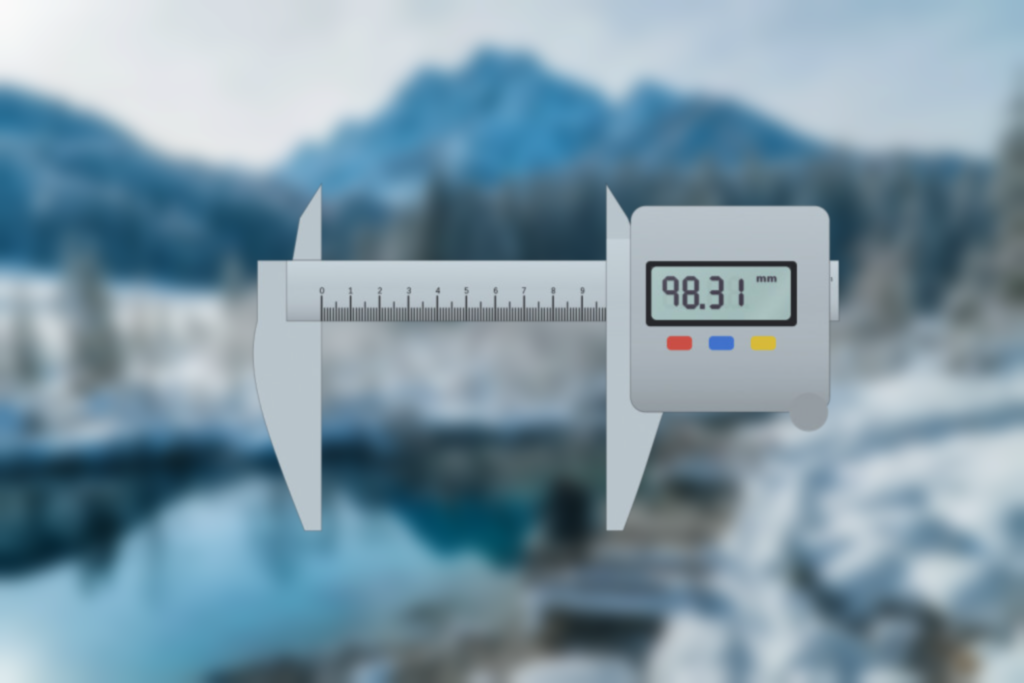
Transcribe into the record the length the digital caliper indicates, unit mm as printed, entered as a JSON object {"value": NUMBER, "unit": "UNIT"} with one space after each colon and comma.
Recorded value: {"value": 98.31, "unit": "mm"}
